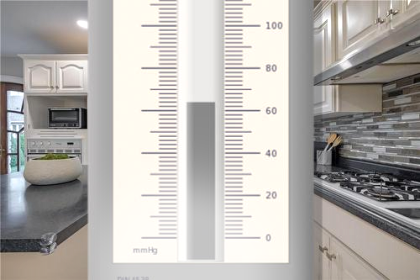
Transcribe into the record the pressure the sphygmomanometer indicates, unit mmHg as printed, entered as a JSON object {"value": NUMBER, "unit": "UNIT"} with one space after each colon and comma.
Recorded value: {"value": 64, "unit": "mmHg"}
